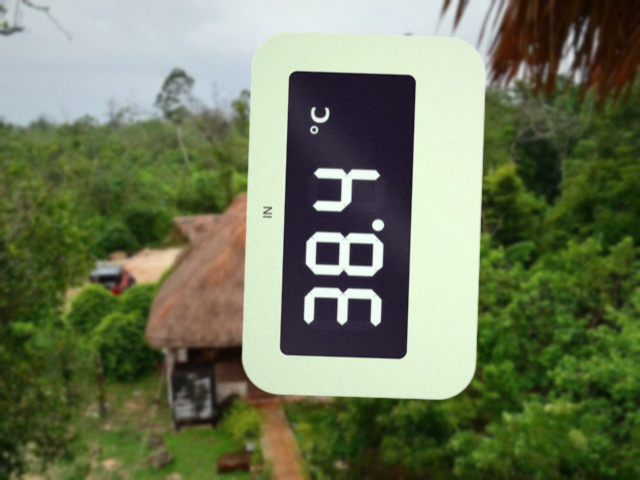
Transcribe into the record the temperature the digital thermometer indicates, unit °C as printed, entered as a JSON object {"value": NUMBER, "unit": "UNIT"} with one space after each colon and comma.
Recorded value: {"value": 38.4, "unit": "°C"}
